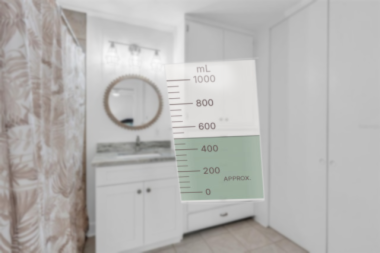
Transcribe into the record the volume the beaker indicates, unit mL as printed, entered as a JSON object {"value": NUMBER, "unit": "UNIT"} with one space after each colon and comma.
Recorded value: {"value": 500, "unit": "mL"}
